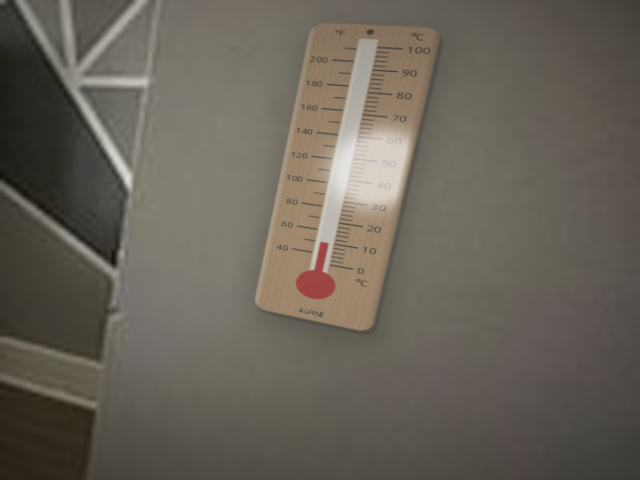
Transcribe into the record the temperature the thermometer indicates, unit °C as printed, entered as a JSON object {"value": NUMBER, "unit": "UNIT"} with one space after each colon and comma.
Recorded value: {"value": 10, "unit": "°C"}
